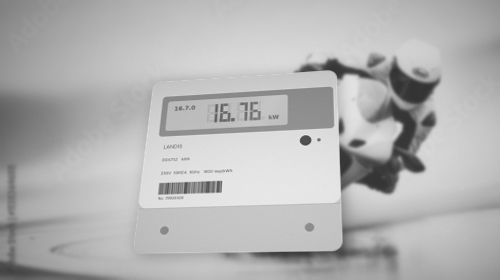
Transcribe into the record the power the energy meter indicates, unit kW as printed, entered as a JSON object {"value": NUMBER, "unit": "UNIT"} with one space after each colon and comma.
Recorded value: {"value": 16.76, "unit": "kW"}
